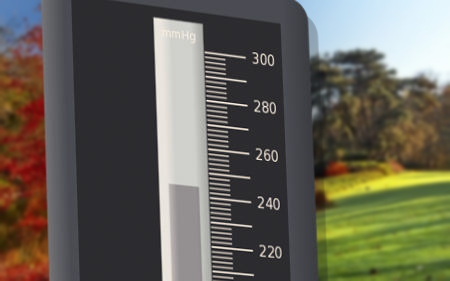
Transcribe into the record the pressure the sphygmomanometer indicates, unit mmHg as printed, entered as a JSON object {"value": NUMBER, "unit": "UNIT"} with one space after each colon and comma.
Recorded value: {"value": 244, "unit": "mmHg"}
